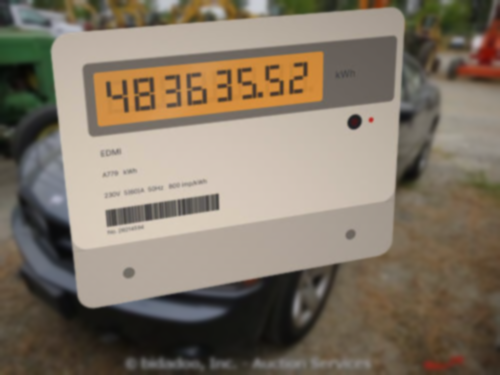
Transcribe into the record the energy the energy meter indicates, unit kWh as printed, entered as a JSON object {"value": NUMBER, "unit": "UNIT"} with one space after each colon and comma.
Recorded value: {"value": 483635.52, "unit": "kWh"}
